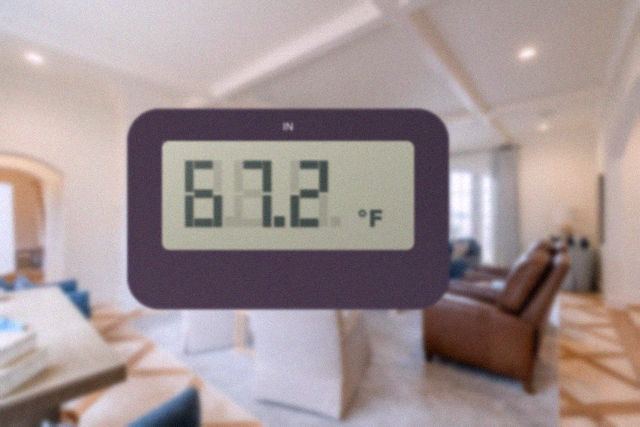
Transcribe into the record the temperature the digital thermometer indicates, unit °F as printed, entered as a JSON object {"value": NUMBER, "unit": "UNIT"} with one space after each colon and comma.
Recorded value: {"value": 67.2, "unit": "°F"}
